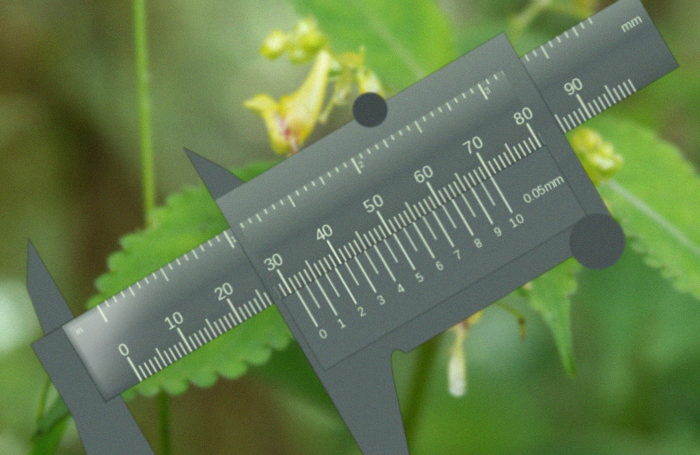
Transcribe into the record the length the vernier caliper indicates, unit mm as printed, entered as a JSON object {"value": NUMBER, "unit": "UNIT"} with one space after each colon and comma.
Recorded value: {"value": 31.0, "unit": "mm"}
